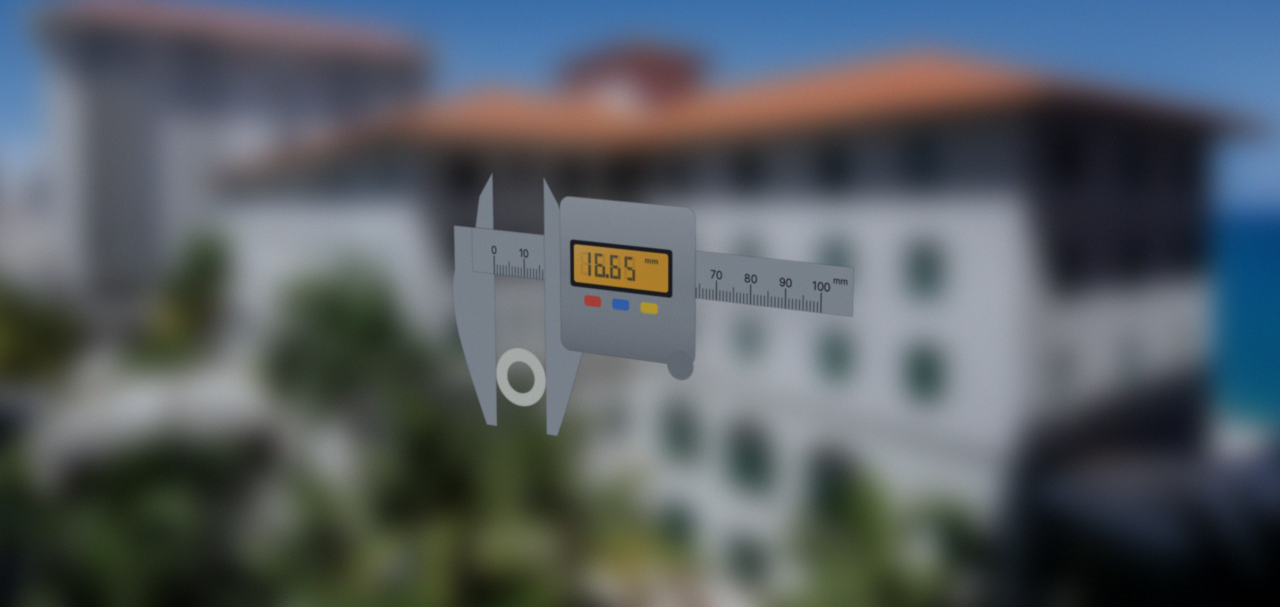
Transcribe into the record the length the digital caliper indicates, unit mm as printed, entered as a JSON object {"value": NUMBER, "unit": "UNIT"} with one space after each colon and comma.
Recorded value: {"value": 16.65, "unit": "mm"}
